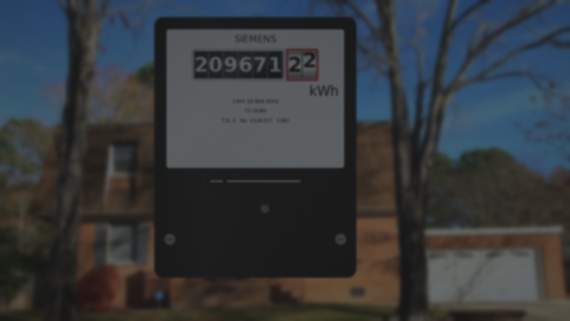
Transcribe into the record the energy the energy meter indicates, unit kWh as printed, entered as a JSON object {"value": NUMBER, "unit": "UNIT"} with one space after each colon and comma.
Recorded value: {"value": 209671.22, "unit": "kWh"}
